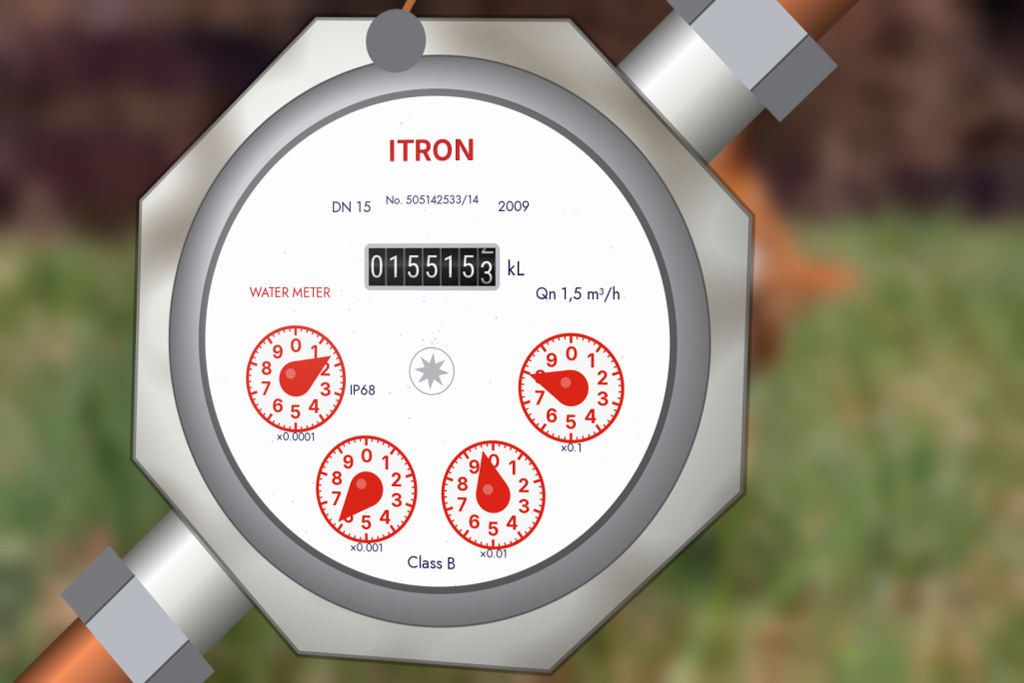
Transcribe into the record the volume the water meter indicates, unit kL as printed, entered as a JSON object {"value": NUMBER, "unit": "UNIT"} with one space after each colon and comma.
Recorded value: {"value": 155152.7961, "unit": "kL"}
